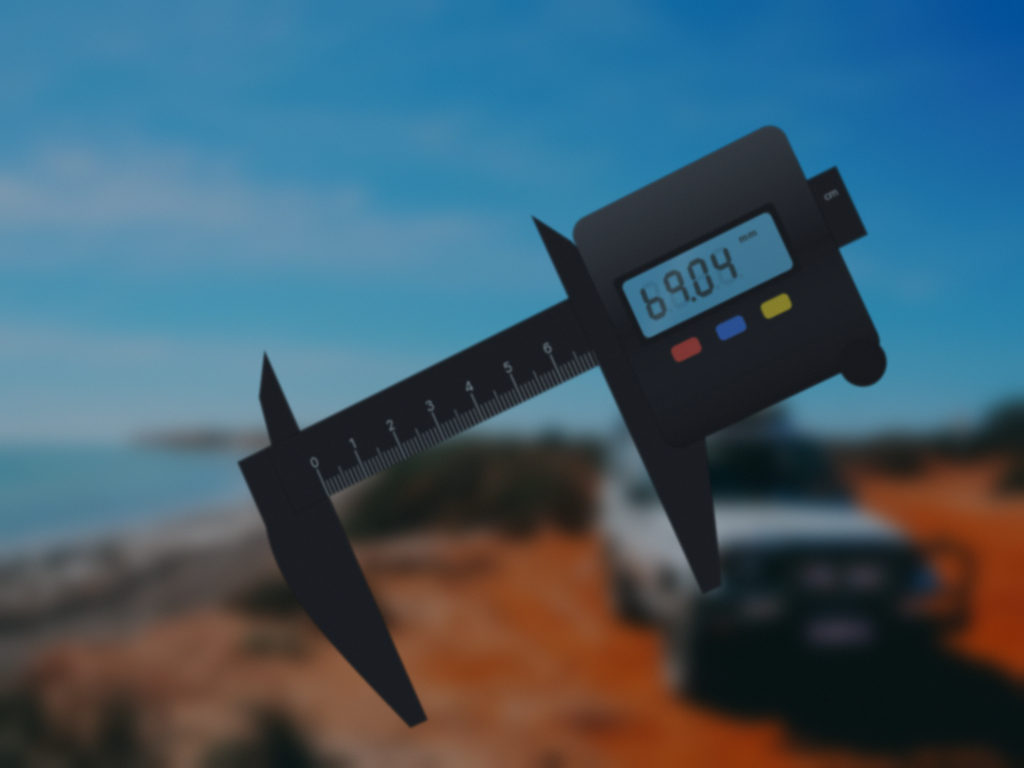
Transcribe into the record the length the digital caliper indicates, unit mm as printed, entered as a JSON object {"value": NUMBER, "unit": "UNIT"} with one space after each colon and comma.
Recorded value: {"value": 69.04, "unit": "mm"}
